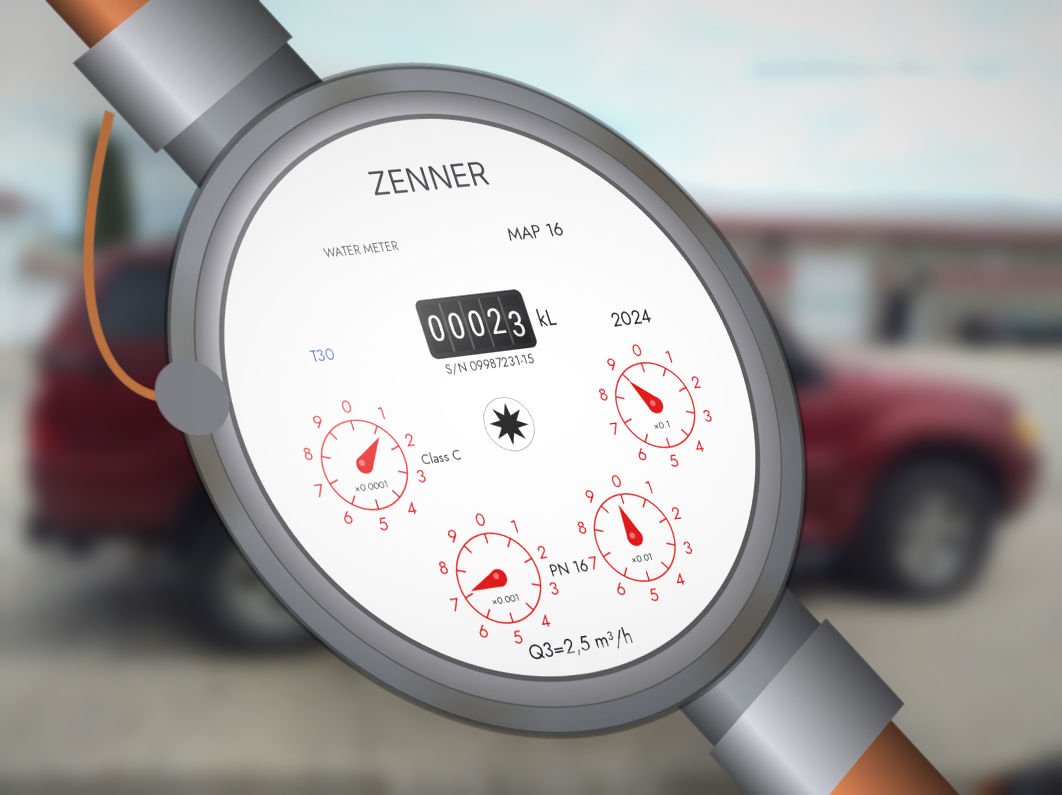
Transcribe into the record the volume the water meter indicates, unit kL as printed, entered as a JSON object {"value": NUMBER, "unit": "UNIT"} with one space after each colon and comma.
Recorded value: {"value": 22.8971, "unit": "kL"}
